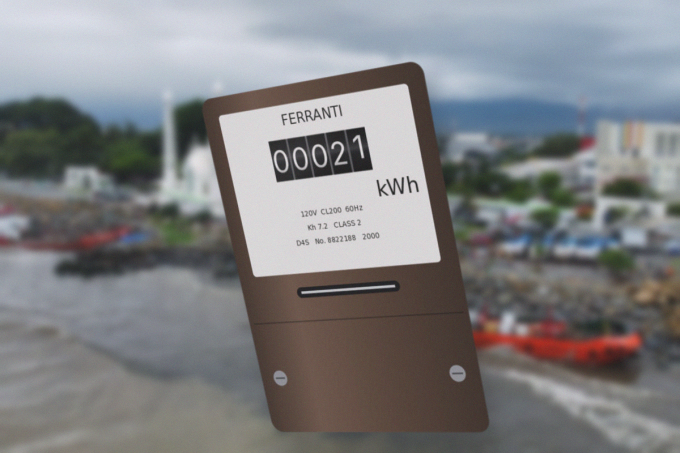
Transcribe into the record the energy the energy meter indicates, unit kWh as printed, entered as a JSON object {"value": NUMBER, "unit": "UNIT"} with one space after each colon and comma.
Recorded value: {"value": 21, "unit": "kWh"}
